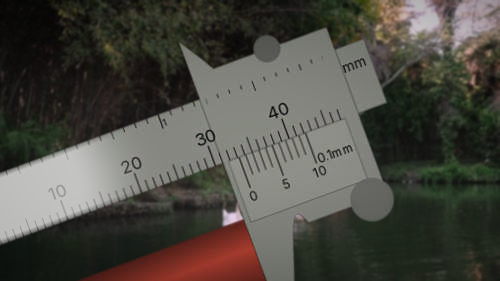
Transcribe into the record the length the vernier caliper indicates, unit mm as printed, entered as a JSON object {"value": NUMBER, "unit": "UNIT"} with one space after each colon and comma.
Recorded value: {"value": 33.2, "unit": "mm"}
